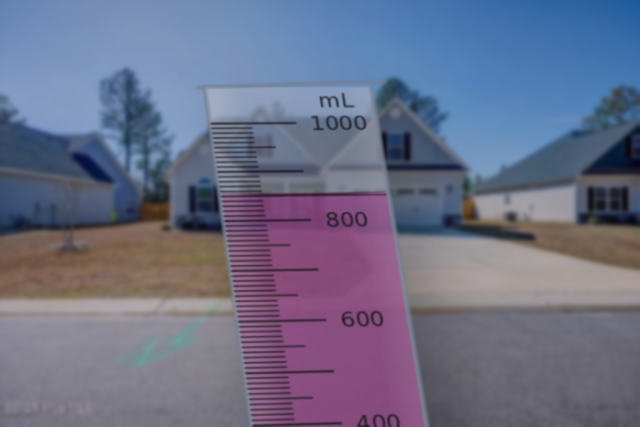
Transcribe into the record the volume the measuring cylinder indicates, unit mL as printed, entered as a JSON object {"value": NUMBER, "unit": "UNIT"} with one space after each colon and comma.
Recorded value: {"value": 850, "unit": "mL"}
